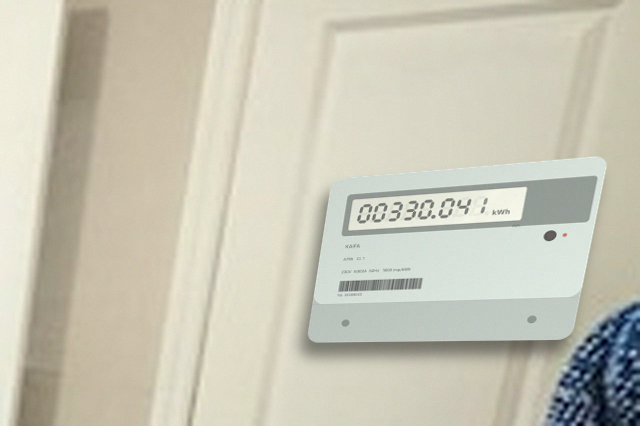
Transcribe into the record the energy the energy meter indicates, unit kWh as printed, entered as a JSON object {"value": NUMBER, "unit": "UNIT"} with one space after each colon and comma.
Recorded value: {"value": 330.041, "unit": "kWh"}
